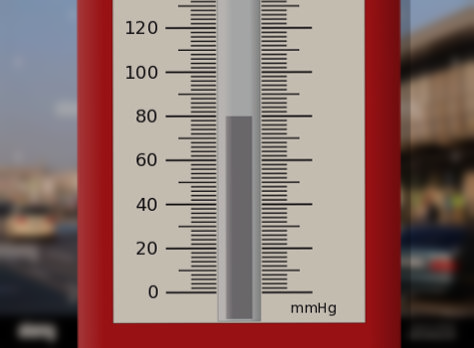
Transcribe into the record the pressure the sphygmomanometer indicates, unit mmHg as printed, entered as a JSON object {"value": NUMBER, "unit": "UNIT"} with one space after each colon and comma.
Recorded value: {"value": 80, "unit": "mmHg"}
